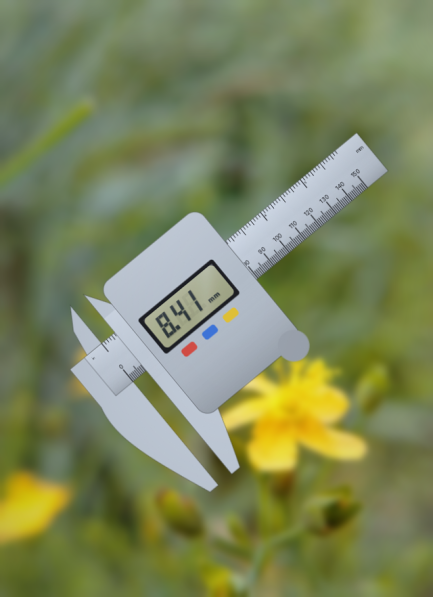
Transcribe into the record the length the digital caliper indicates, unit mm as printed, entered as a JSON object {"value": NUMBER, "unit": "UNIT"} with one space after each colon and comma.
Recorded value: {"value": 8.41, "unit": "mm"}
